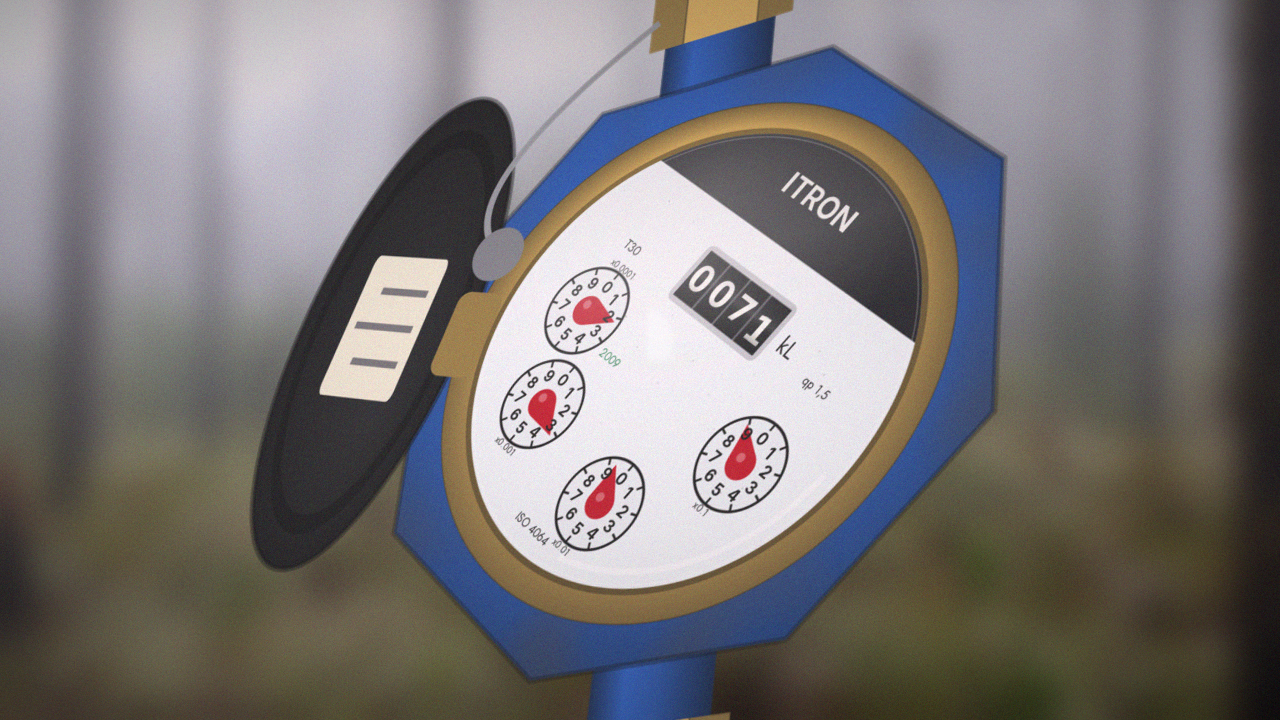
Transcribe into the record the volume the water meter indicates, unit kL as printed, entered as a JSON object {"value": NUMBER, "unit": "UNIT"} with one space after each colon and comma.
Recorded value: {"value": 70.8932, "unit": "kL"}
